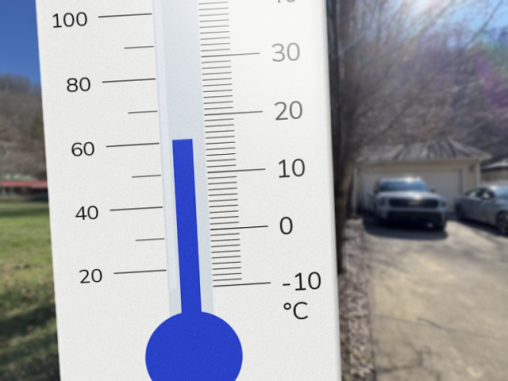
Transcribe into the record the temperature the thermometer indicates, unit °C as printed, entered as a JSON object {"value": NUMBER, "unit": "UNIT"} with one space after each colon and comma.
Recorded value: {"value": 16, "unit": "°C"}
